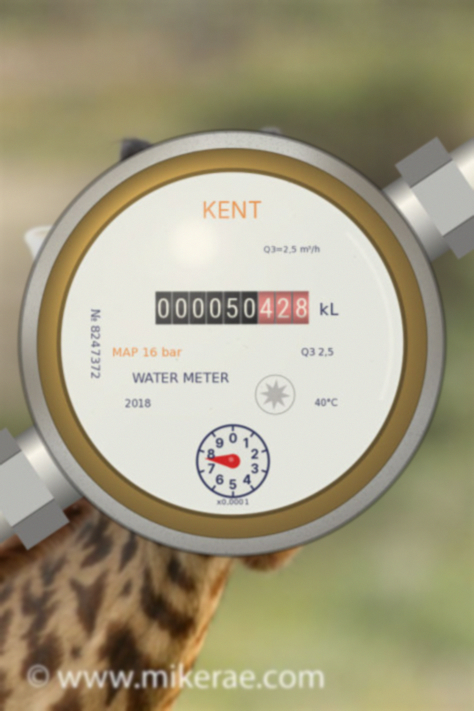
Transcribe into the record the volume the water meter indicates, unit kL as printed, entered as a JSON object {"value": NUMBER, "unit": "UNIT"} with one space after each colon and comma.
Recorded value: {"value": 50.4287, "unit": "kL"}
